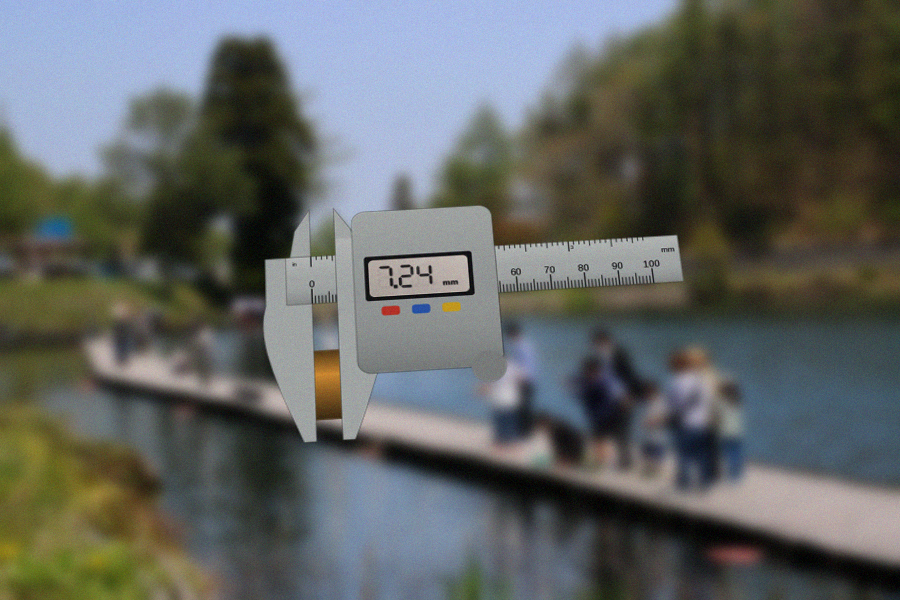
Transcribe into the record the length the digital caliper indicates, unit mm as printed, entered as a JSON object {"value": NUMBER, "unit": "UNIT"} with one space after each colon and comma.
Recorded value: {"value": 7.24, "unit": "mm"}
